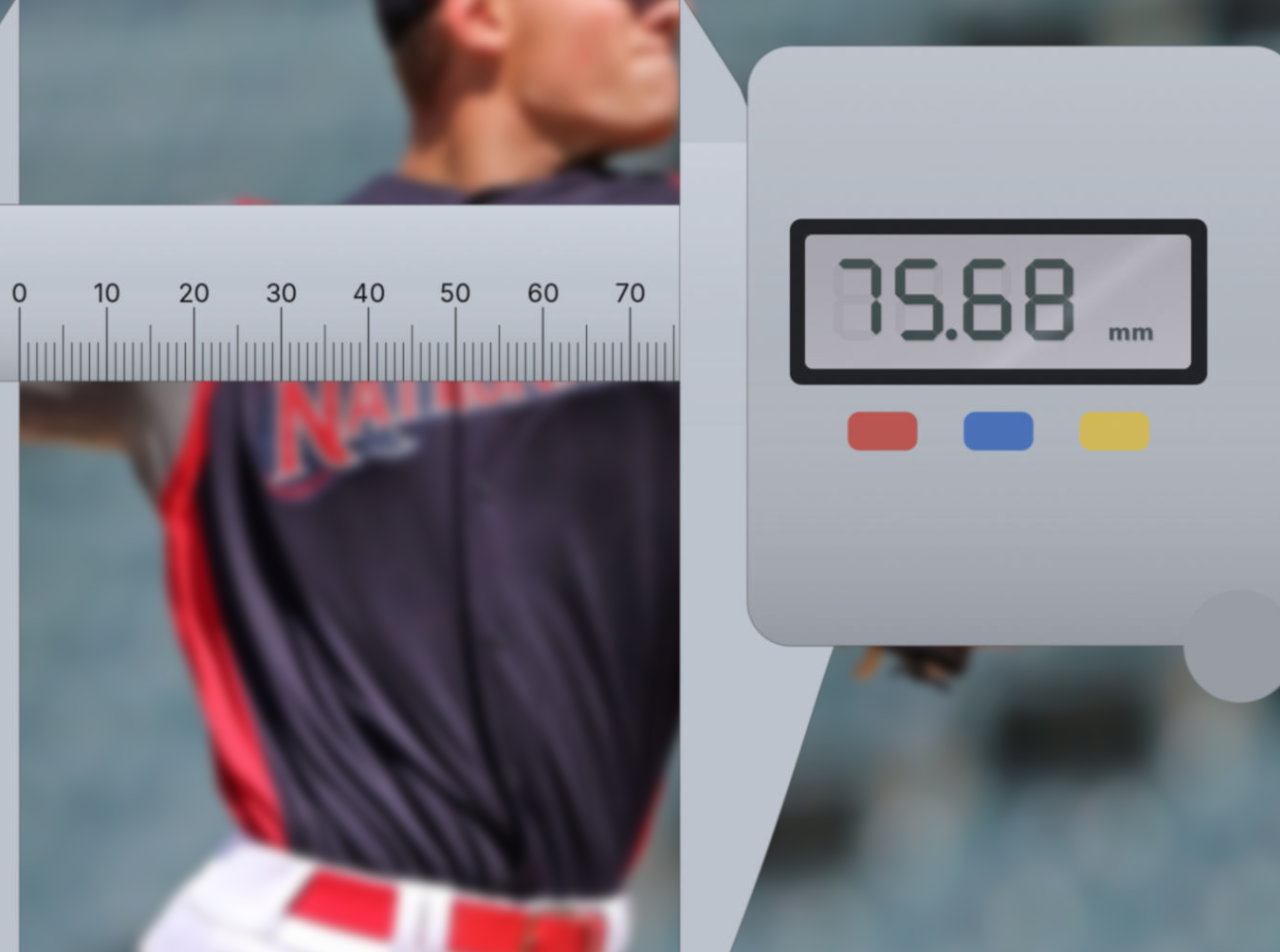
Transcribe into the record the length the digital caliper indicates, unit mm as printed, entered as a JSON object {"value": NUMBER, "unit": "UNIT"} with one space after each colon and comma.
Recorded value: {"value": 75.68, "unit": "mm"}
